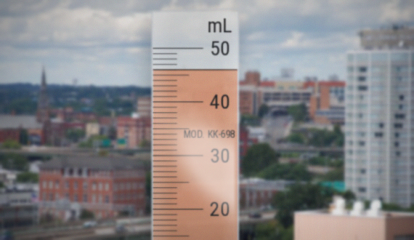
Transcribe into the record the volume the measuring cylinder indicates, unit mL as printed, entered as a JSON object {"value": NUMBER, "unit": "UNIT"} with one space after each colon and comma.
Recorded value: {"value": 46, "unit": "mL"}
